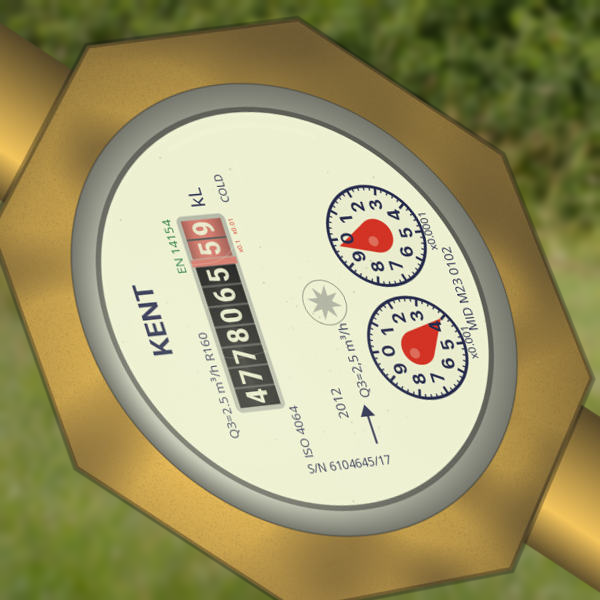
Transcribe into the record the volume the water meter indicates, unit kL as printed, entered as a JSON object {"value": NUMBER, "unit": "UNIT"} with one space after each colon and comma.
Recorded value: {"value": 4778065.5939, "unit": "kL"}
